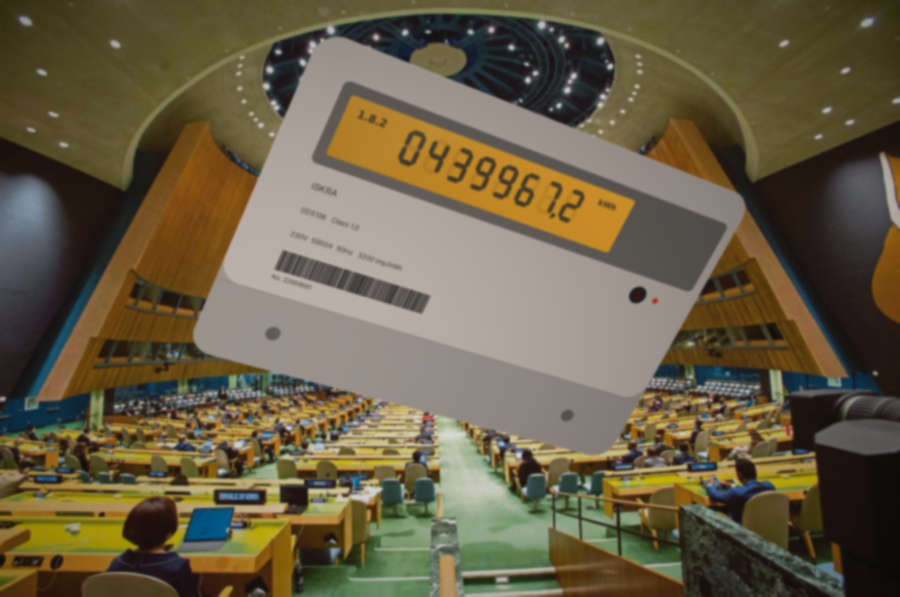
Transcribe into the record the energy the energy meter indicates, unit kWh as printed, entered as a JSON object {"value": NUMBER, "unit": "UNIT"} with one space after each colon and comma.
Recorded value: {"value": 439967.2, "unit": "kWh"}
